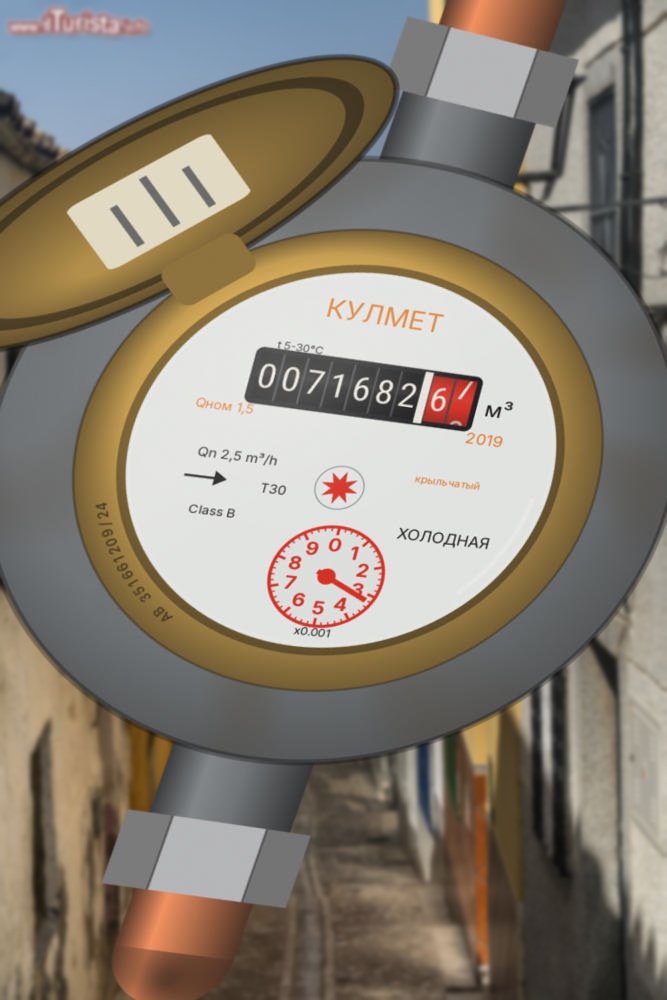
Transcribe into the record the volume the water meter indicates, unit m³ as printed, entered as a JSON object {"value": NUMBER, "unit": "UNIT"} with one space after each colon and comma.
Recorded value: {"value": 71682.673, "unit": "m³"}
